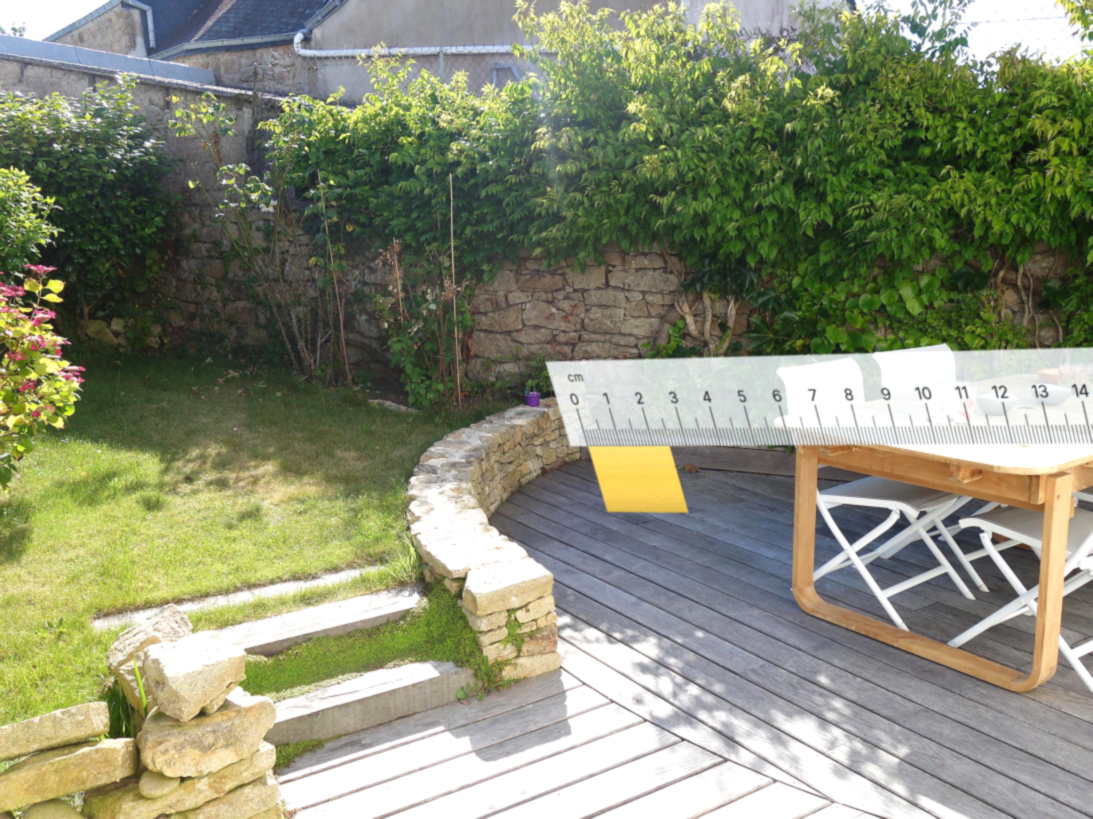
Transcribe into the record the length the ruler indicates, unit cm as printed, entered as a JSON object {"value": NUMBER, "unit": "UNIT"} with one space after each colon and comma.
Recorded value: {"value": 2.5, "unit": "cm"}
